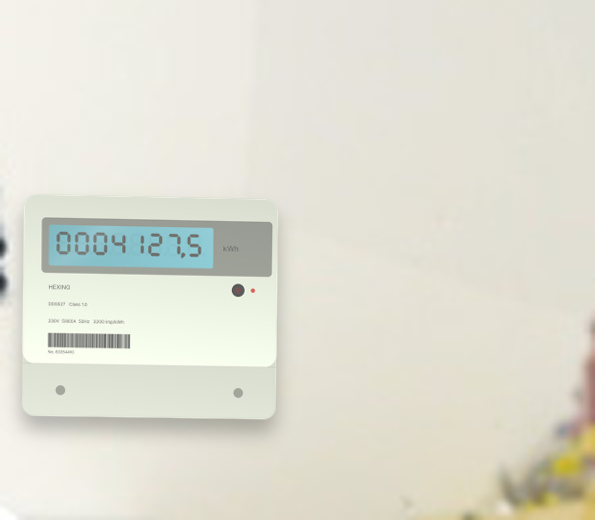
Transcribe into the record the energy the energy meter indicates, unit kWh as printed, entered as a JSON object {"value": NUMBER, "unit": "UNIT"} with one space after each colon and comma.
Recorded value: {"value": 4127.5, "unit": "kWh"}
